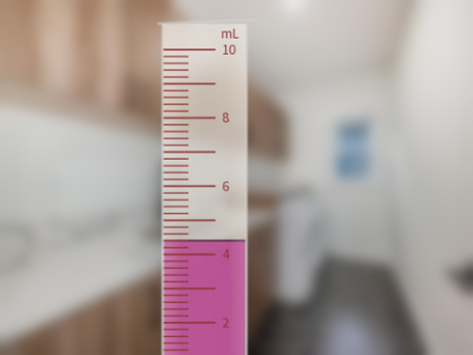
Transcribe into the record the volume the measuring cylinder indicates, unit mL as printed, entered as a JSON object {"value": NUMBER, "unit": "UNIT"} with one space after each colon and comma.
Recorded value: {"value": 4.4, "unit": "mL"}
